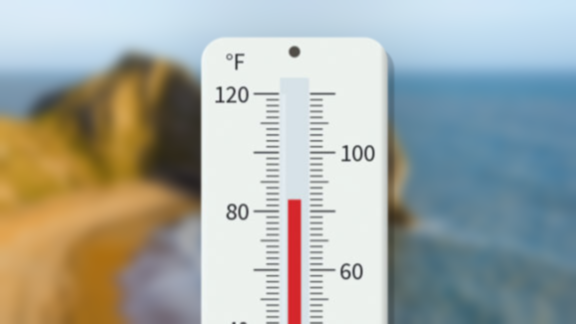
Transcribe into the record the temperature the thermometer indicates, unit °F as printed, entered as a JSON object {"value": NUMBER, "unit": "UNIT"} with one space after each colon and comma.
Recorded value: {"value": 84, "unit": "°F"}
